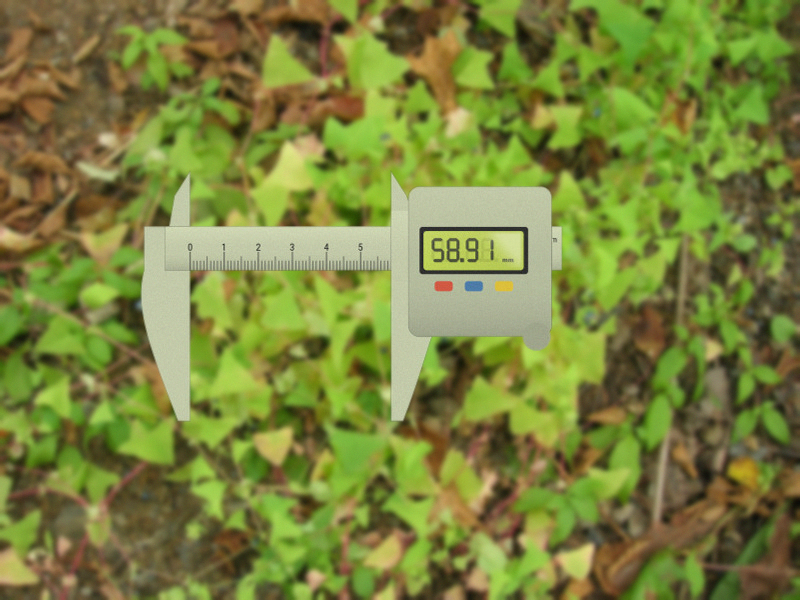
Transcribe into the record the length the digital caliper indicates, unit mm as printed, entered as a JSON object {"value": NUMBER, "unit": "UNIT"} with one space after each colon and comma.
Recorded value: {"value": 58.91, "unit": "mm"}
